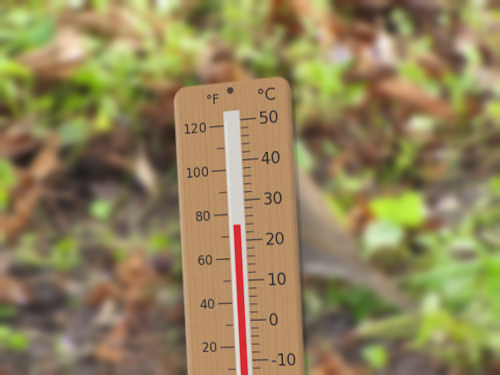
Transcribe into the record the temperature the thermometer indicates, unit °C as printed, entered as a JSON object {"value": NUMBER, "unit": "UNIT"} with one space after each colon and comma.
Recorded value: {"value": 24, "unit": "°C"}
